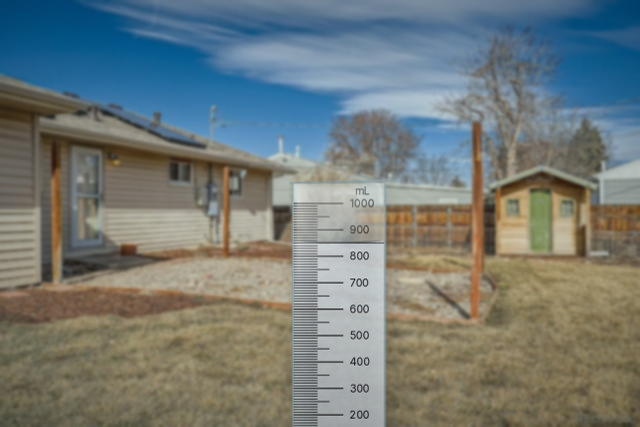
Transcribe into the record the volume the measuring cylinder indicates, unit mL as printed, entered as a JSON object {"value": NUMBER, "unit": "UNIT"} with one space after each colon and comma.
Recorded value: {"value": 850, "unit": "mL"}
